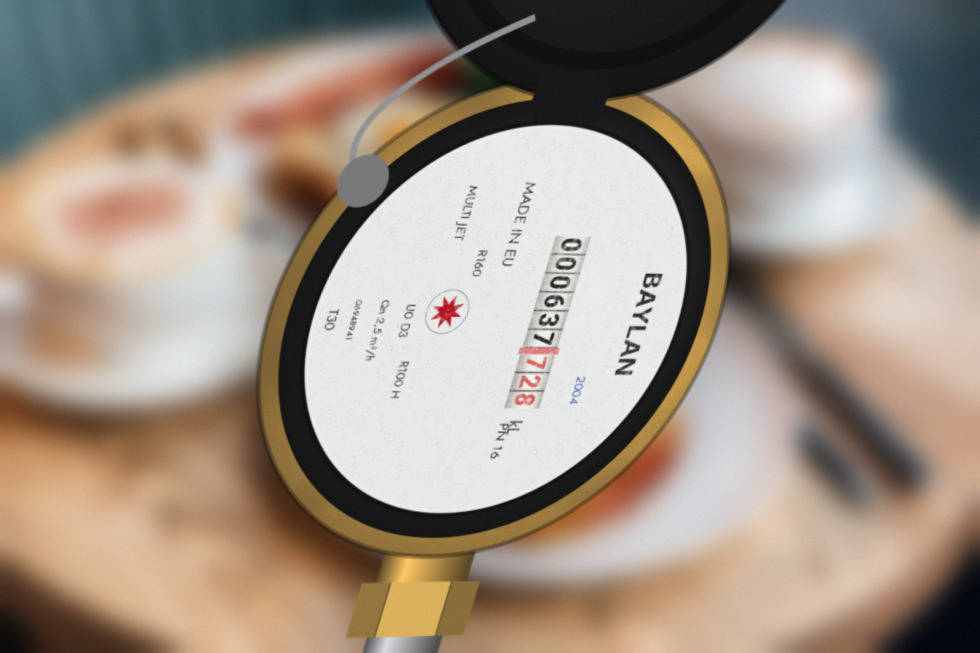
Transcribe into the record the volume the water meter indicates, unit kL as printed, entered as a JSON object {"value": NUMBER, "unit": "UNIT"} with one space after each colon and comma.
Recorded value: {"value": 637.728, "unit": "kL"}
